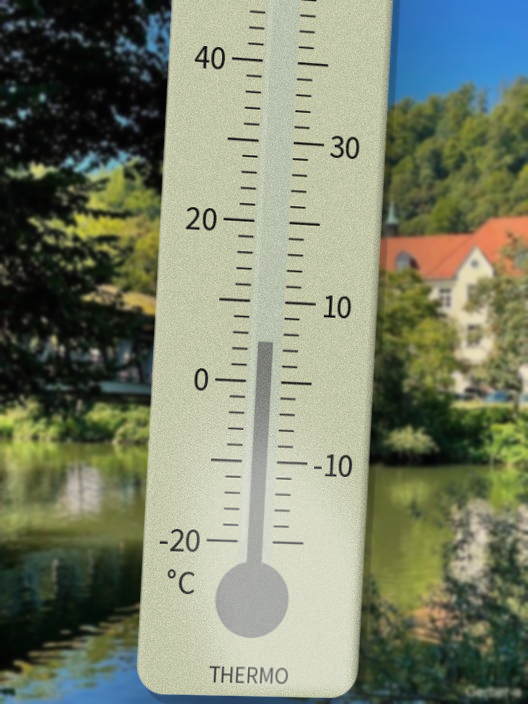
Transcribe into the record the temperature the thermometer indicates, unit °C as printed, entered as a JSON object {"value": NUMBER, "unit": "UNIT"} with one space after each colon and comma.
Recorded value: {"value": 5, "unit": "°C"}
